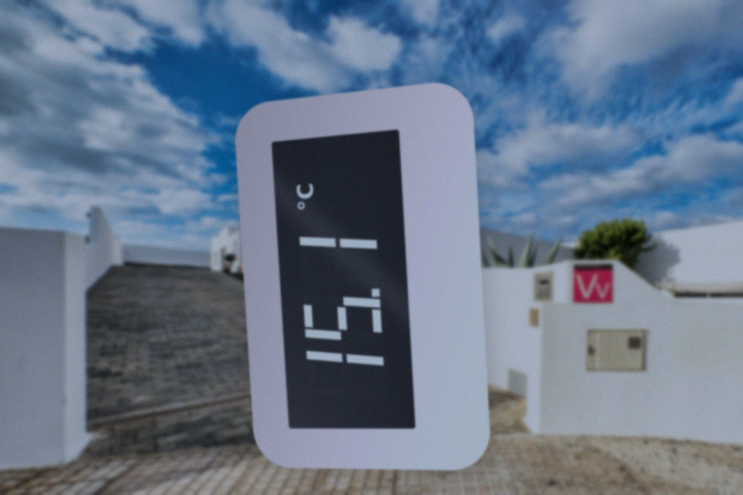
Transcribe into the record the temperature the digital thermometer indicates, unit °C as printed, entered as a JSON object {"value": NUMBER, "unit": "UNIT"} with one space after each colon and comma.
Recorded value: {"value": 15.1, "unit": "°C"}
